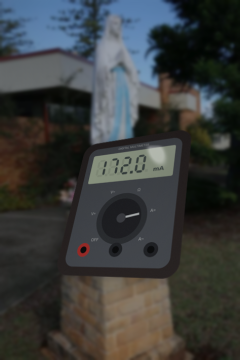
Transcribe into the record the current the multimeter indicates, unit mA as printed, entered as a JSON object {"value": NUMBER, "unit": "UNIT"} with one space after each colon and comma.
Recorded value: {"value": 172.0, "unit": "mA"}
